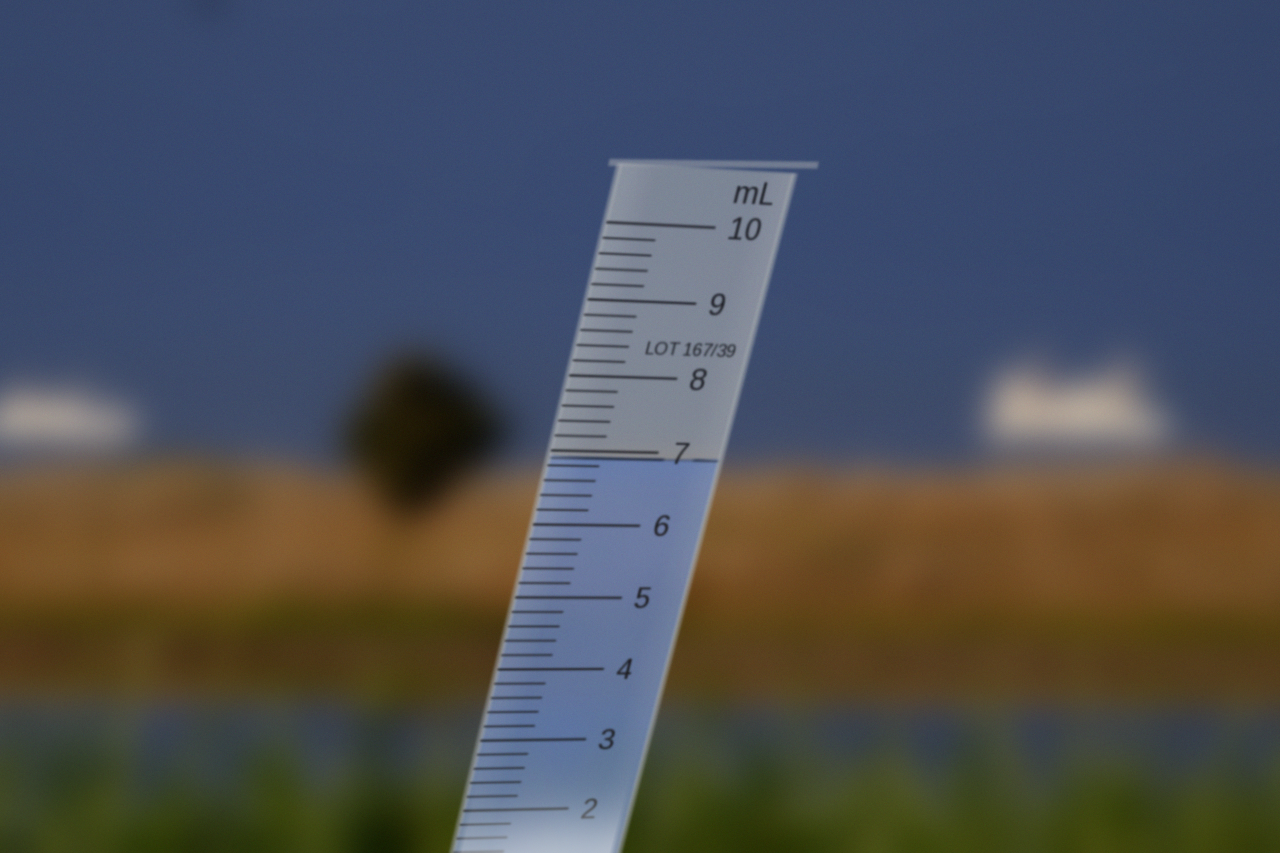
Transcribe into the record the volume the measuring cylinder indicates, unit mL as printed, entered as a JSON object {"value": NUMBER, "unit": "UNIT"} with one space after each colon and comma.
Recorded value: {"value": 6.9, "unit": "mL"}
